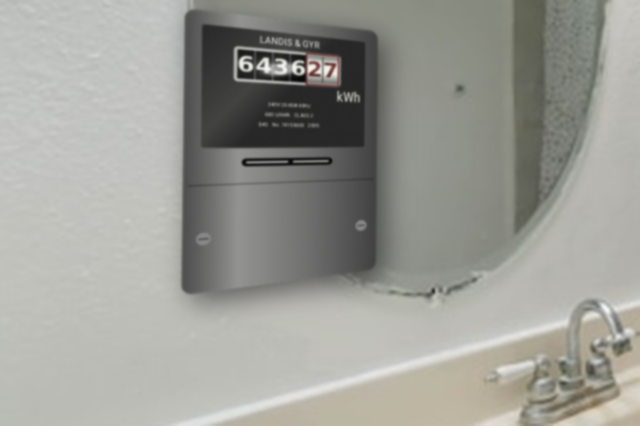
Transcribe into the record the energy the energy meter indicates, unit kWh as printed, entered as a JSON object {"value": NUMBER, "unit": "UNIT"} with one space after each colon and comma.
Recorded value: {"value": 6436.27, "unit": "kWh"}
